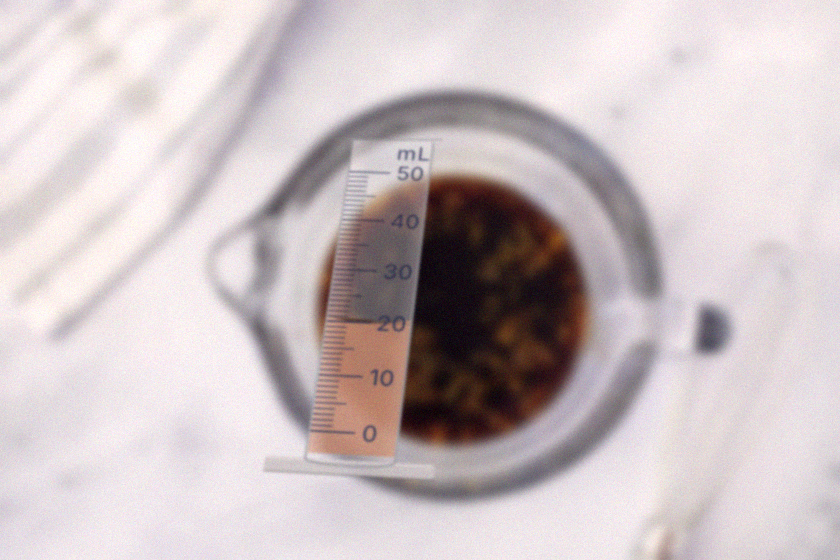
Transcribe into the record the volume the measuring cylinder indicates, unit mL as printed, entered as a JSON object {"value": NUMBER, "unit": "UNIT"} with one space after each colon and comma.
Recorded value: {"value": 20, "unit": "mL"}
